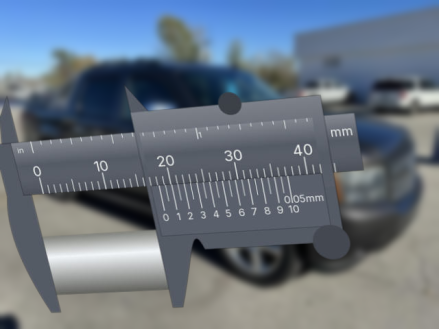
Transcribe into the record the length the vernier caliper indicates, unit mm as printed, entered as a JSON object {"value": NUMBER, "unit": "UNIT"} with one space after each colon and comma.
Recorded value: {"value": 18.2, "unit": "mm"}
